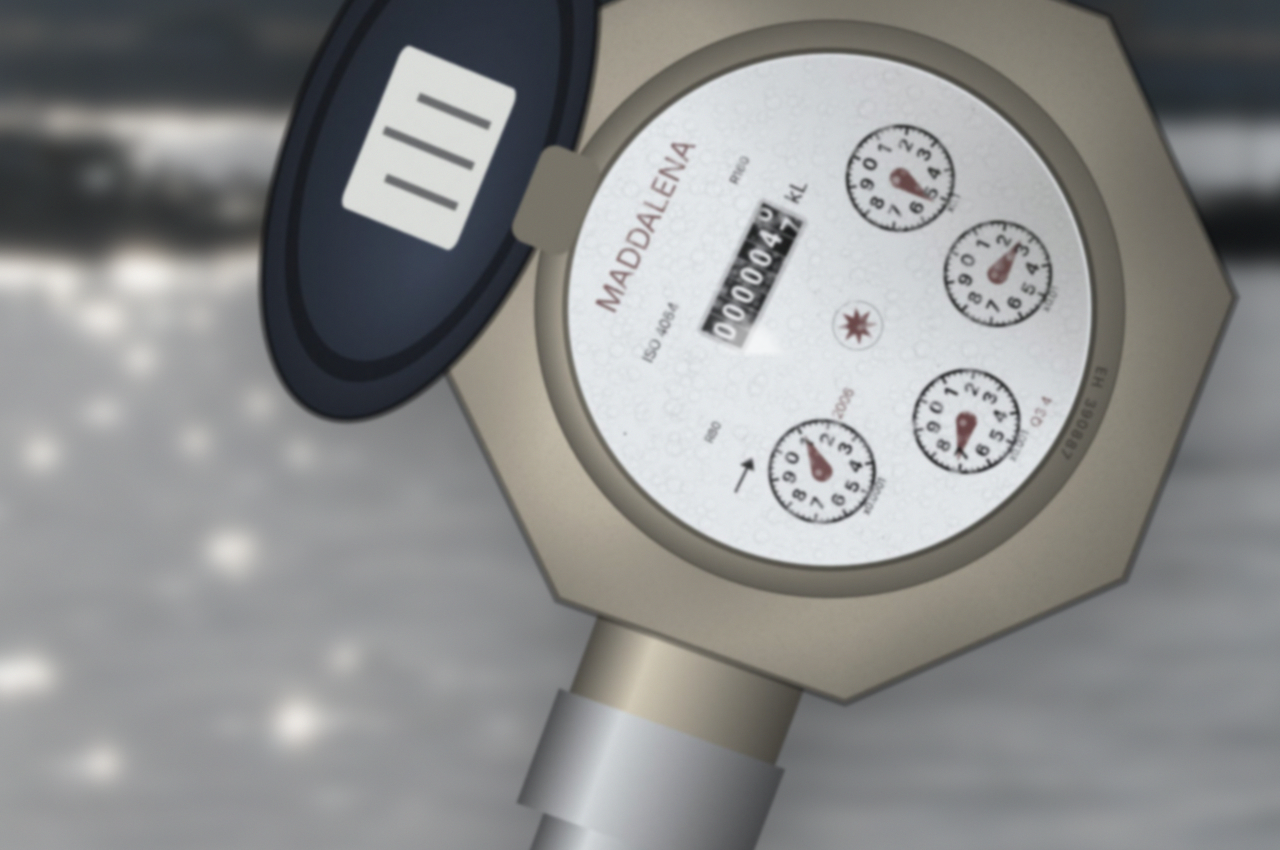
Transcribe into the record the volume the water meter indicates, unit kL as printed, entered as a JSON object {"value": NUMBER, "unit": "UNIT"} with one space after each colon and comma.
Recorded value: {"value": 46.5271, "unit": "kL"}
